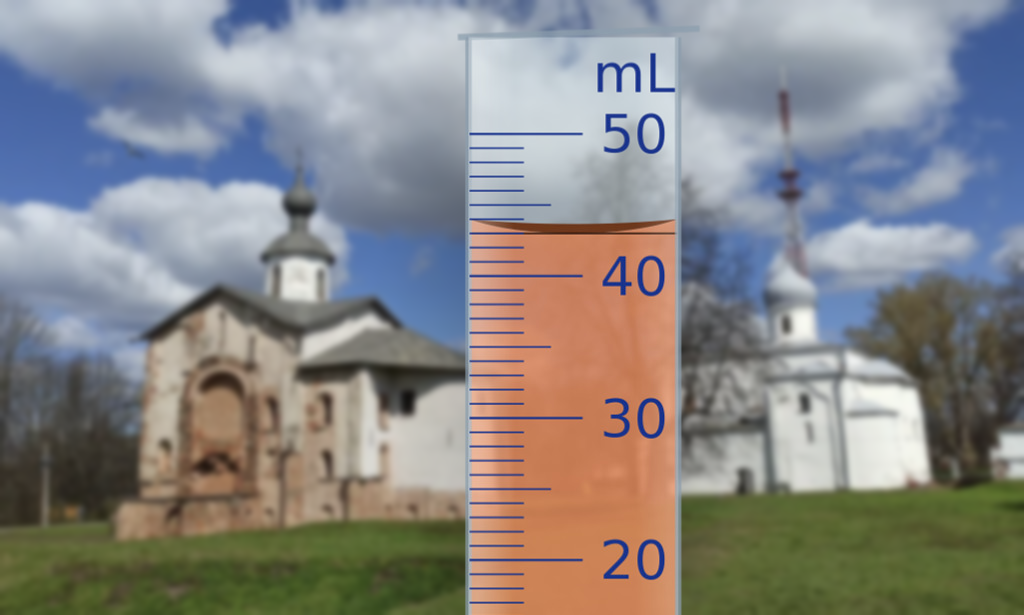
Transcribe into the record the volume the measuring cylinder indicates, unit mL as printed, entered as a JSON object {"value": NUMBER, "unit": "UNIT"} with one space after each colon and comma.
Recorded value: {"value": 43, "unit": "mL"}
